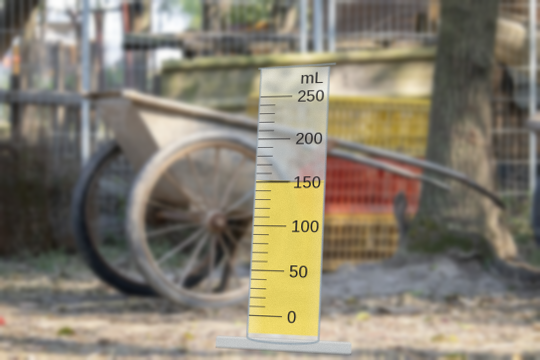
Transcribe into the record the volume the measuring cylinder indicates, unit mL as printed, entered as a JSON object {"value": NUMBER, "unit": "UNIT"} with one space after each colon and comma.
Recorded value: {"value": 150, "unit": "mL"}
